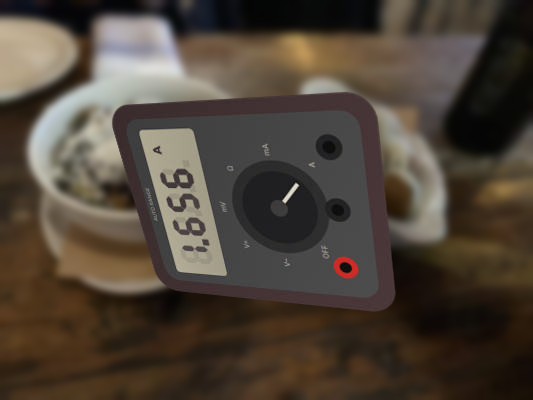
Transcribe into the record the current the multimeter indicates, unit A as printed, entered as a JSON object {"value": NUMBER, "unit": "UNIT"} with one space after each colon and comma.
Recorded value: {"value": 1.656, "unit": "A"}
